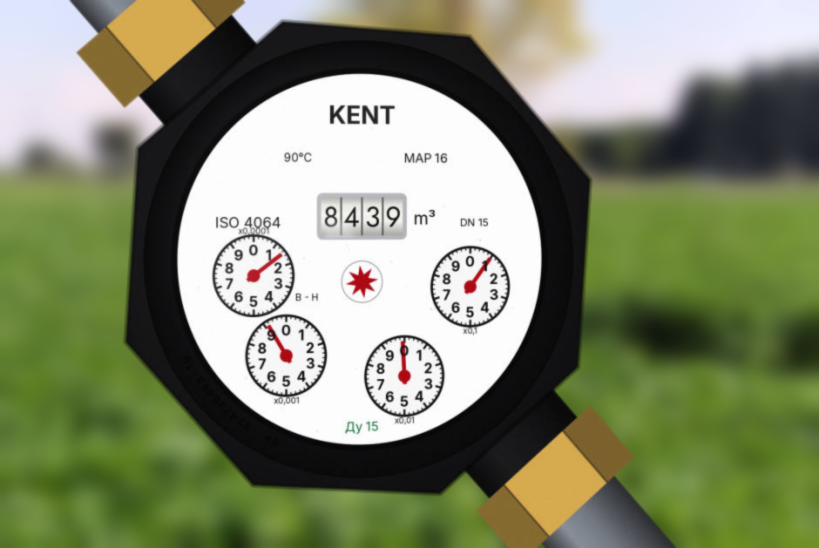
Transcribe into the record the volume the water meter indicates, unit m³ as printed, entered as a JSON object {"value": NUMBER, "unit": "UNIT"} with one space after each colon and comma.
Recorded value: {"value": 8439.0991, "unit": "m³"}
